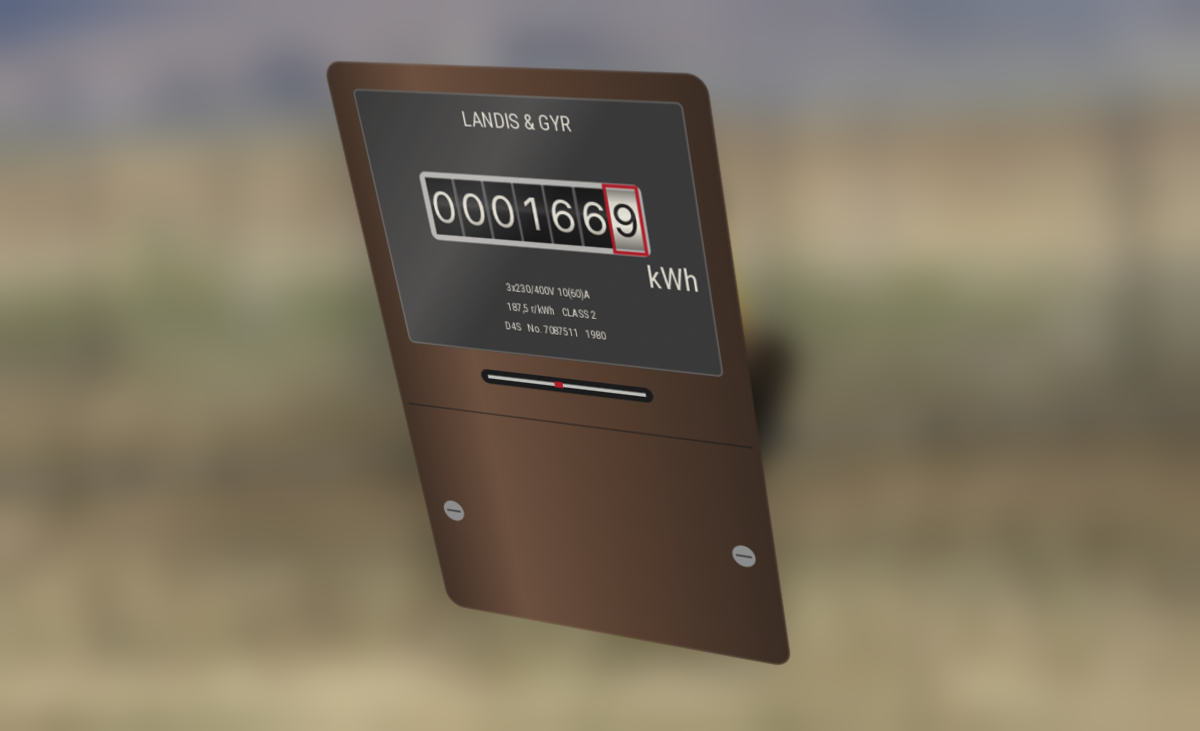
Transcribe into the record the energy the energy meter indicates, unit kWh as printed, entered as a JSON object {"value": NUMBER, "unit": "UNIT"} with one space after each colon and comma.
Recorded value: {"value": 166.9, "unit": "kWh"}
